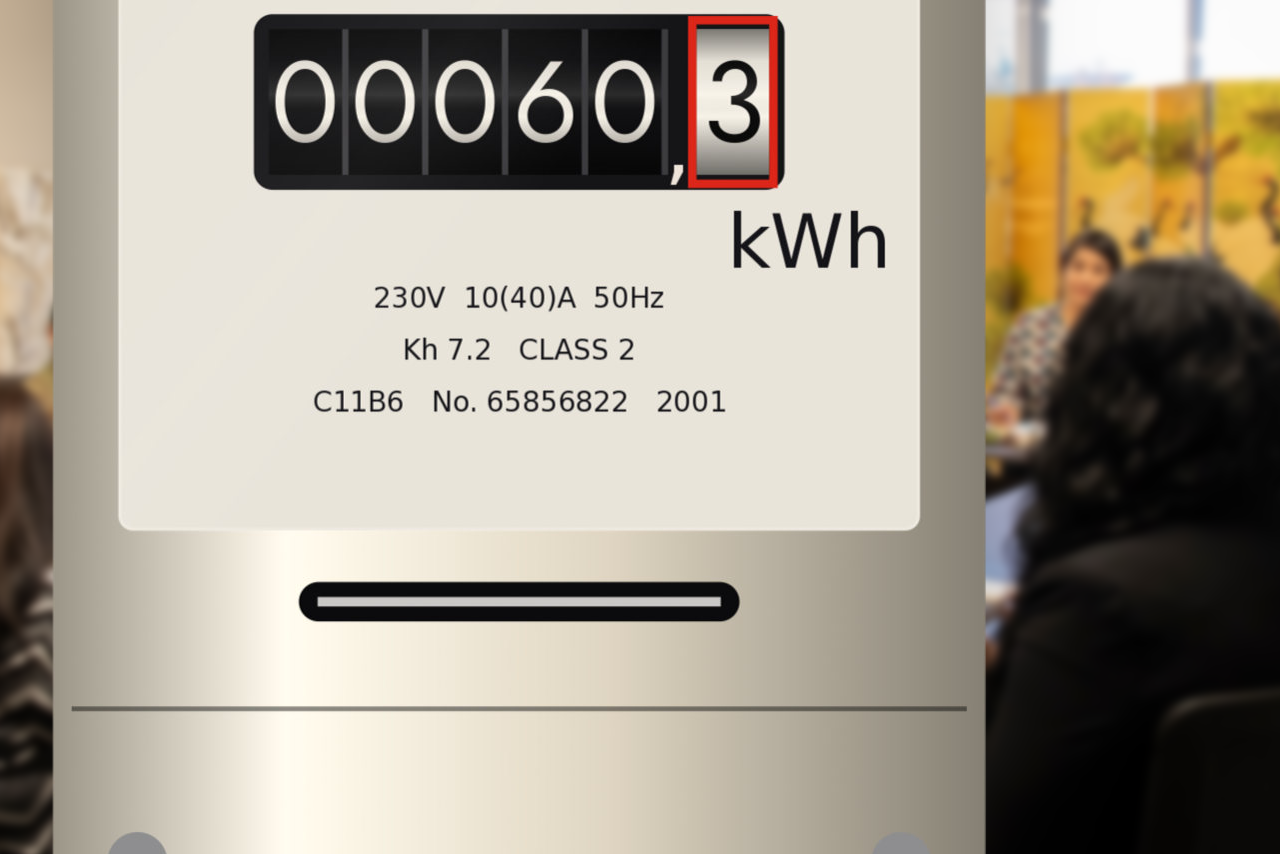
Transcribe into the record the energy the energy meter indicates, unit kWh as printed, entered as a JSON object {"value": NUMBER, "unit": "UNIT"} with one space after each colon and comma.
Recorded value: {"value": 60.3, "unit": "kWh"}
